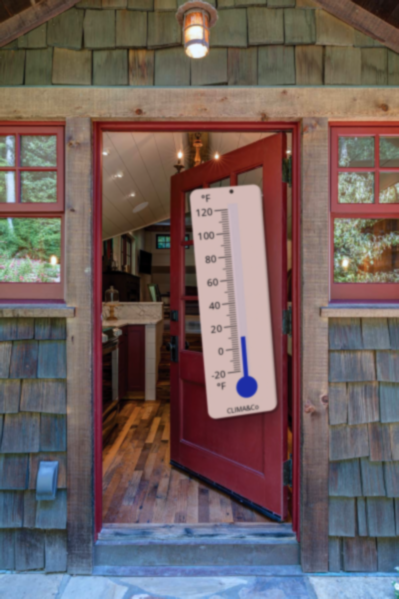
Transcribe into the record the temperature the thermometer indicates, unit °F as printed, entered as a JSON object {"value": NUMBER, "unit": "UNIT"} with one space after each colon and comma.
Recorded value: {"value": 10, "unit": "°F"}
